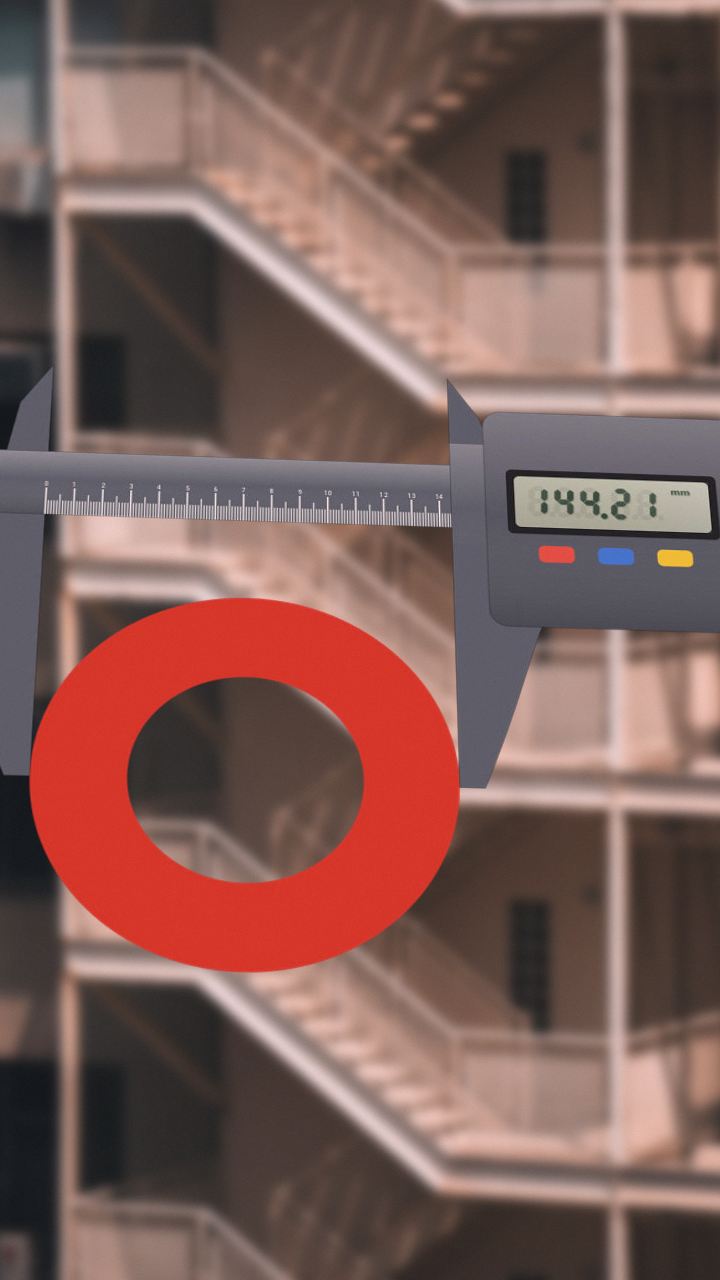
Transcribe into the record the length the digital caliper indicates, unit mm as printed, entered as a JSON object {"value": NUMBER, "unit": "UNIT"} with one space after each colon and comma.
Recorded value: {"value": 144.21, "unit": "mm"}
